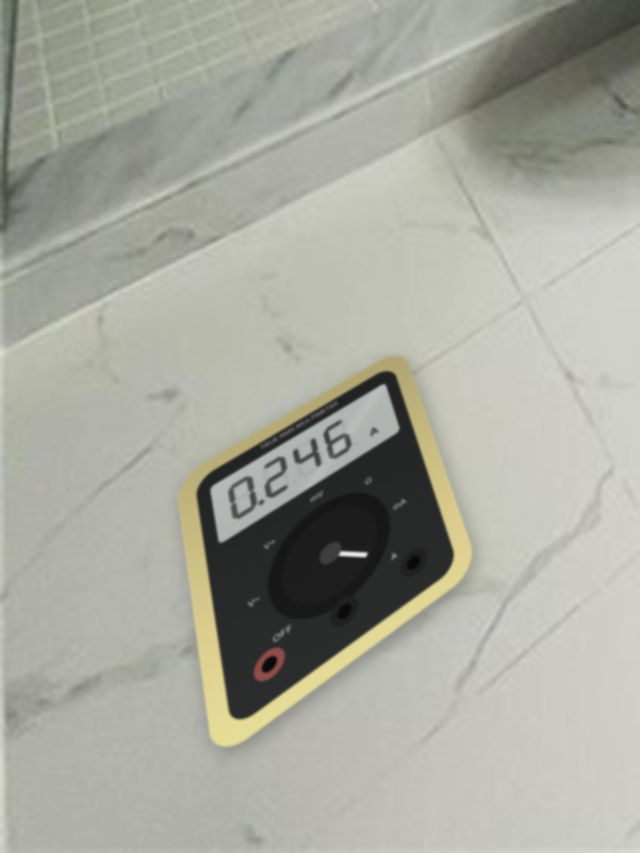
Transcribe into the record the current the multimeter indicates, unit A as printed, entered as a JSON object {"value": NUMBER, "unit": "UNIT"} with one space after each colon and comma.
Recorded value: {"value": 0.246, "unit": "A"}
